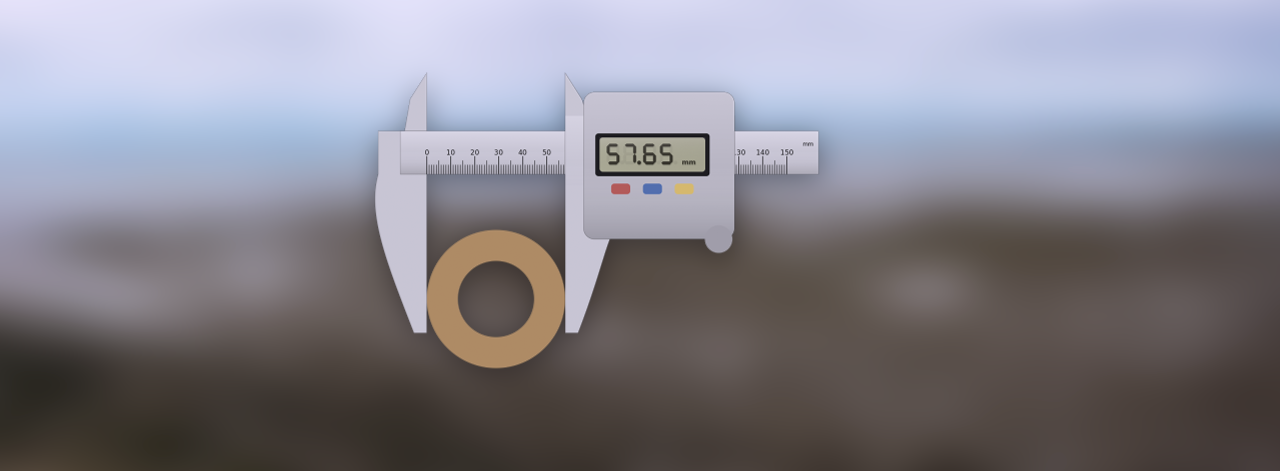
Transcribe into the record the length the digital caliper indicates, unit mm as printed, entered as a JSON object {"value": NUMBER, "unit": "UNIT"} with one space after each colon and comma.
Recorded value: {"value": 57.65, "unit": "mm"}
